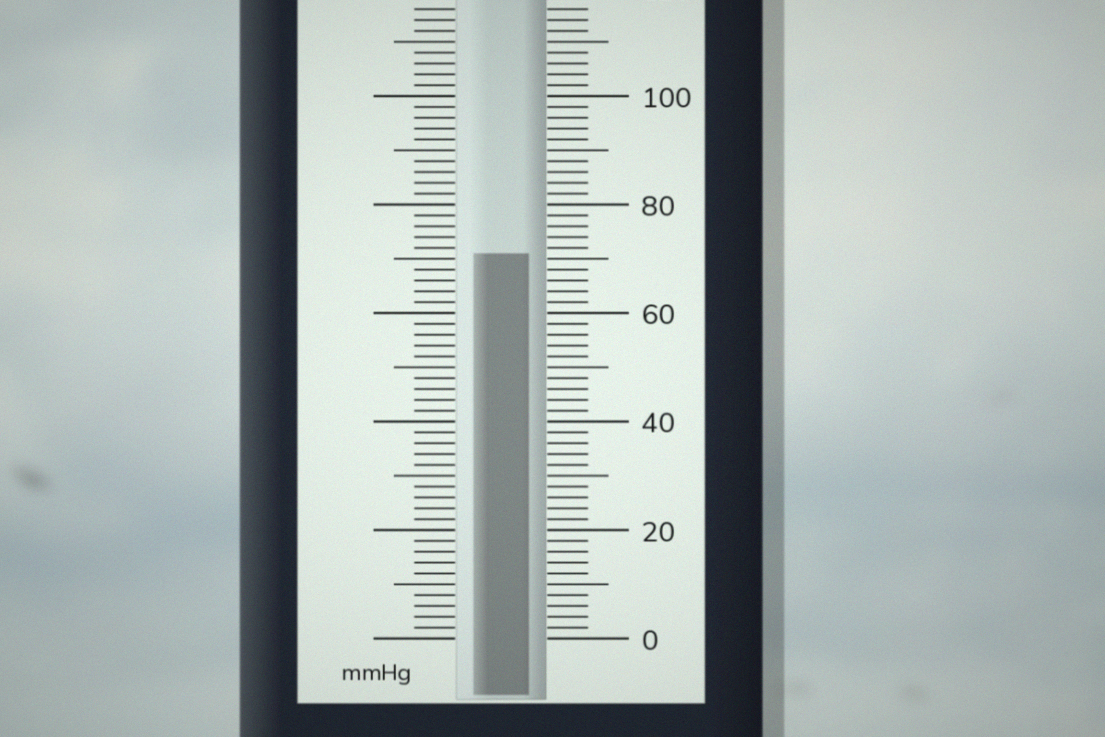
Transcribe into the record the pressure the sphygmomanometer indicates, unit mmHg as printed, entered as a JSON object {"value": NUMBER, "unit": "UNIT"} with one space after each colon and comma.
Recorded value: {"value": 71, "unit": "mmHg"}
